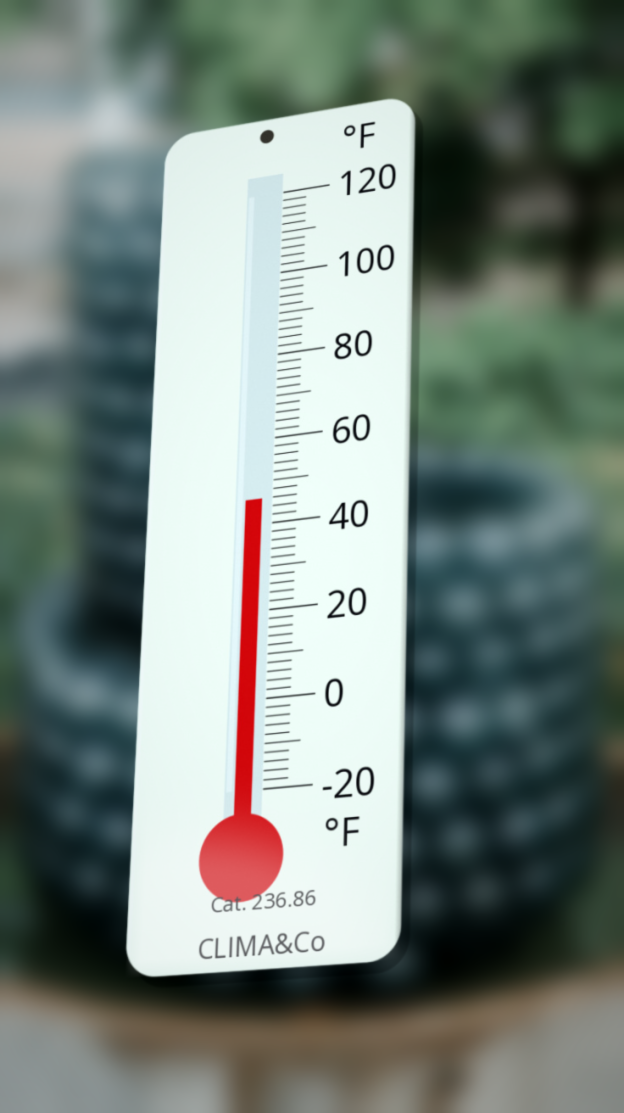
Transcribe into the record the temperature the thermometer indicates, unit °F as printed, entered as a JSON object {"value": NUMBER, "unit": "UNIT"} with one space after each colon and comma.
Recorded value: {"value": 46, "unit": "°F"}
